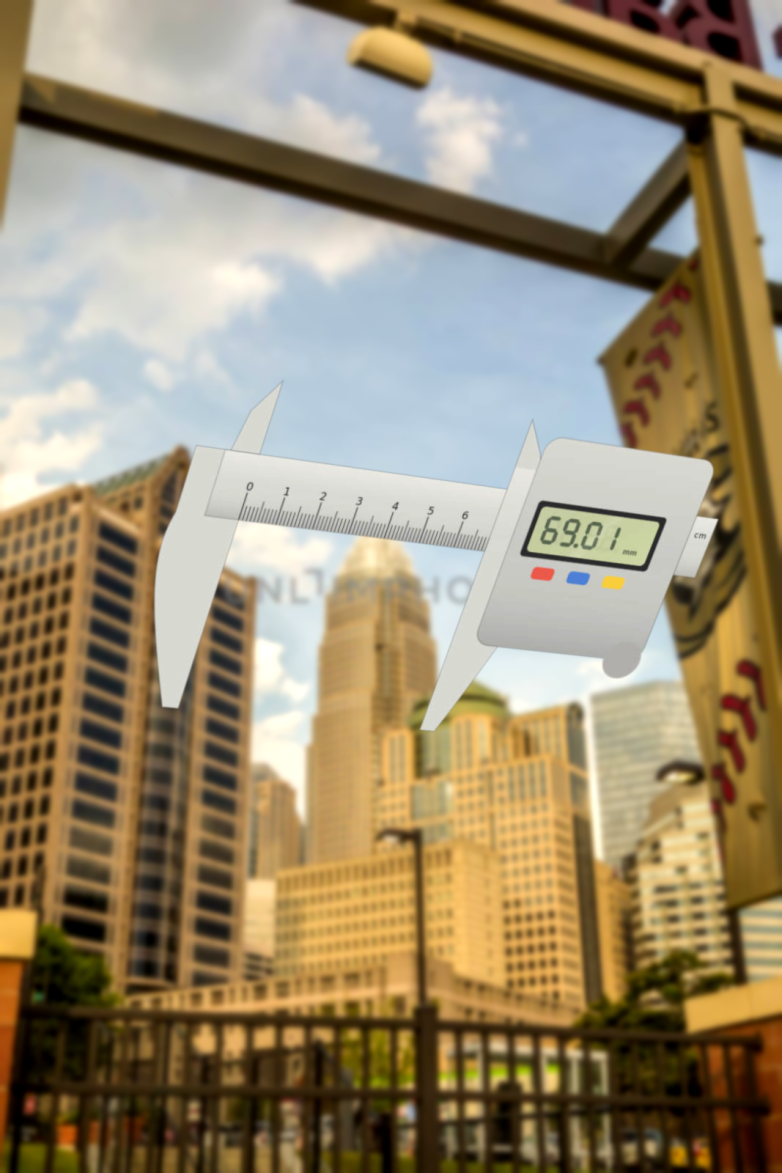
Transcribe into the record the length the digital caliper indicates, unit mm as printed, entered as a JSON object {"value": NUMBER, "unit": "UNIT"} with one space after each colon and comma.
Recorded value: {"value": 69.01, "unit": "mm"}
